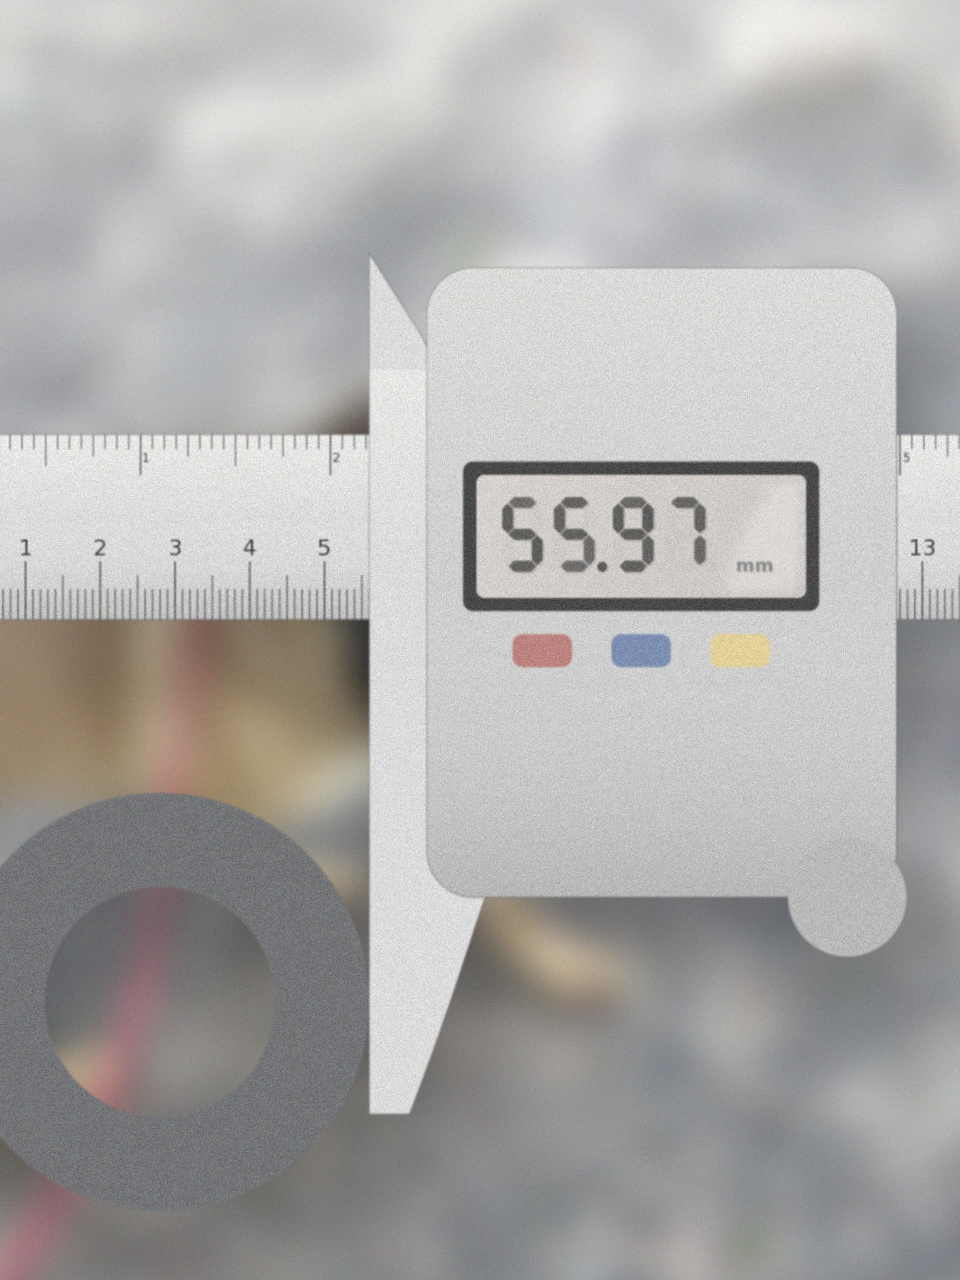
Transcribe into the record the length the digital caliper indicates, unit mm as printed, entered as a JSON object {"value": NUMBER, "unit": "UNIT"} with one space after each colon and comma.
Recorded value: {"value": 55.97, "unit": "mm"}
